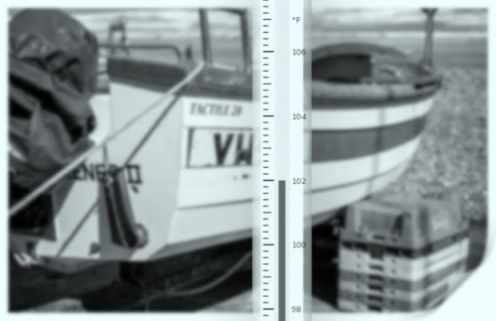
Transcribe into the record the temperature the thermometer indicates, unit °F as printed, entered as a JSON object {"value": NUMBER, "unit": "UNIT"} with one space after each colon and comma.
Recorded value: {"value": 102, "unit": "°F"}
